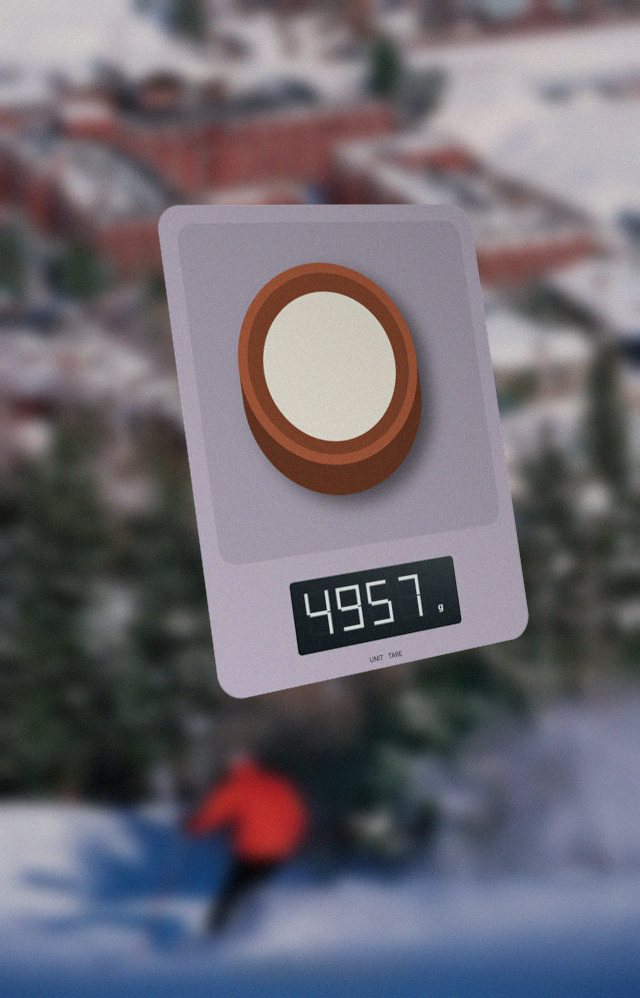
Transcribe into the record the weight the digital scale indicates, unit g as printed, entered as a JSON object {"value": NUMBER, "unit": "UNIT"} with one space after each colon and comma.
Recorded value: {"value": 4957, "unit": "g"}
